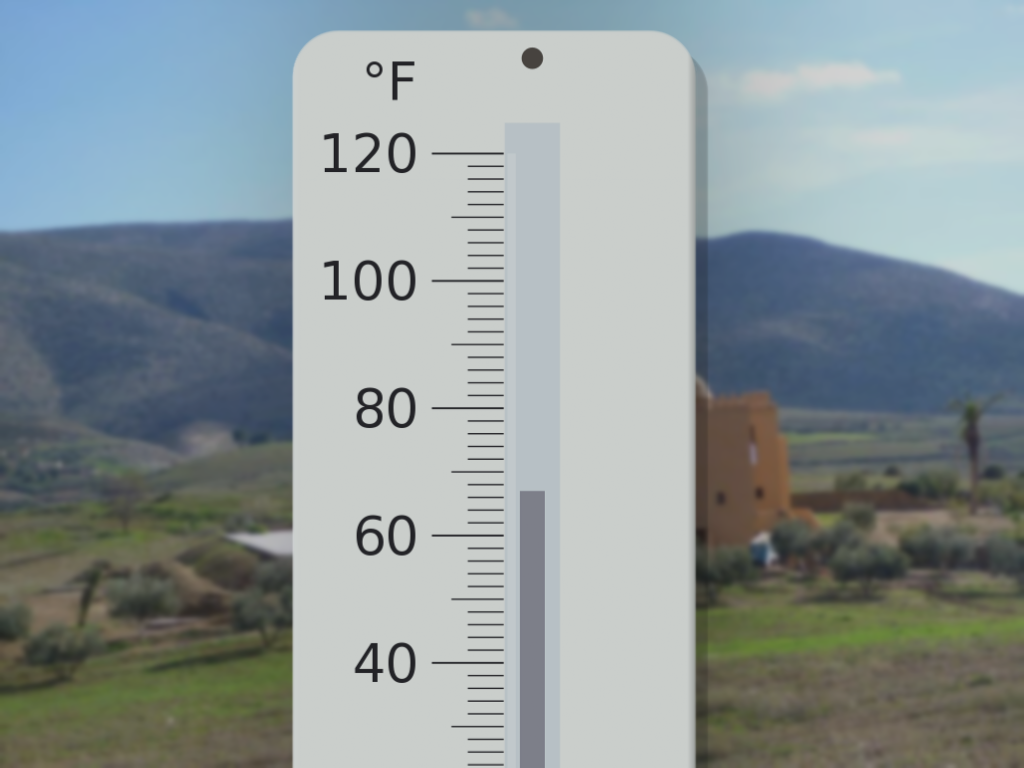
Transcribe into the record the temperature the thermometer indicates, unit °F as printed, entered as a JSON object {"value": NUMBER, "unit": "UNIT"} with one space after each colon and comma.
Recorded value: {"value": 67, "unit": "°F"}
